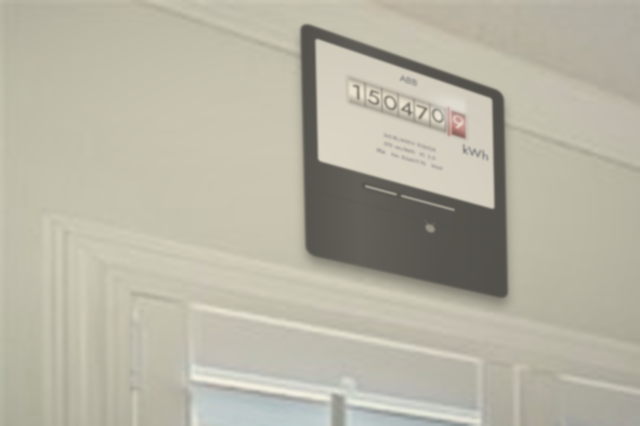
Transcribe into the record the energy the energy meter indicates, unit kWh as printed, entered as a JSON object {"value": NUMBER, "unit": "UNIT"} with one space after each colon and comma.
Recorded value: {"value": 150470.9, "unit": "kWh"}
